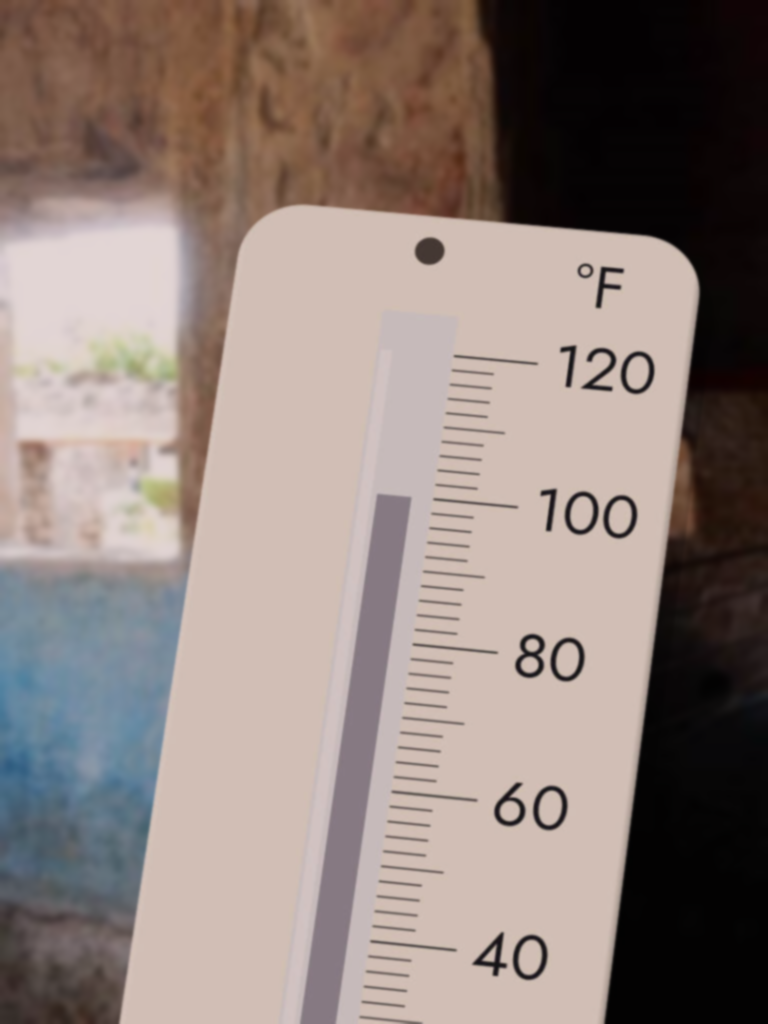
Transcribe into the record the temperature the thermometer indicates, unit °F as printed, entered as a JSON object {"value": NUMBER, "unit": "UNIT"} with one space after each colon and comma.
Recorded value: {"value": 100, "unit": "°F"}
